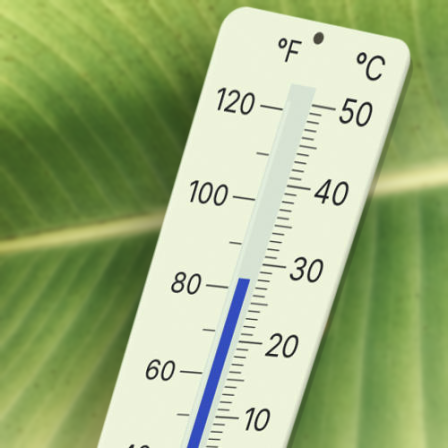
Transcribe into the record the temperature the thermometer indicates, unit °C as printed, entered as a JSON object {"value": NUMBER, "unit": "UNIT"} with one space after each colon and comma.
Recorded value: {"value": 28, "unit": "°C"}
